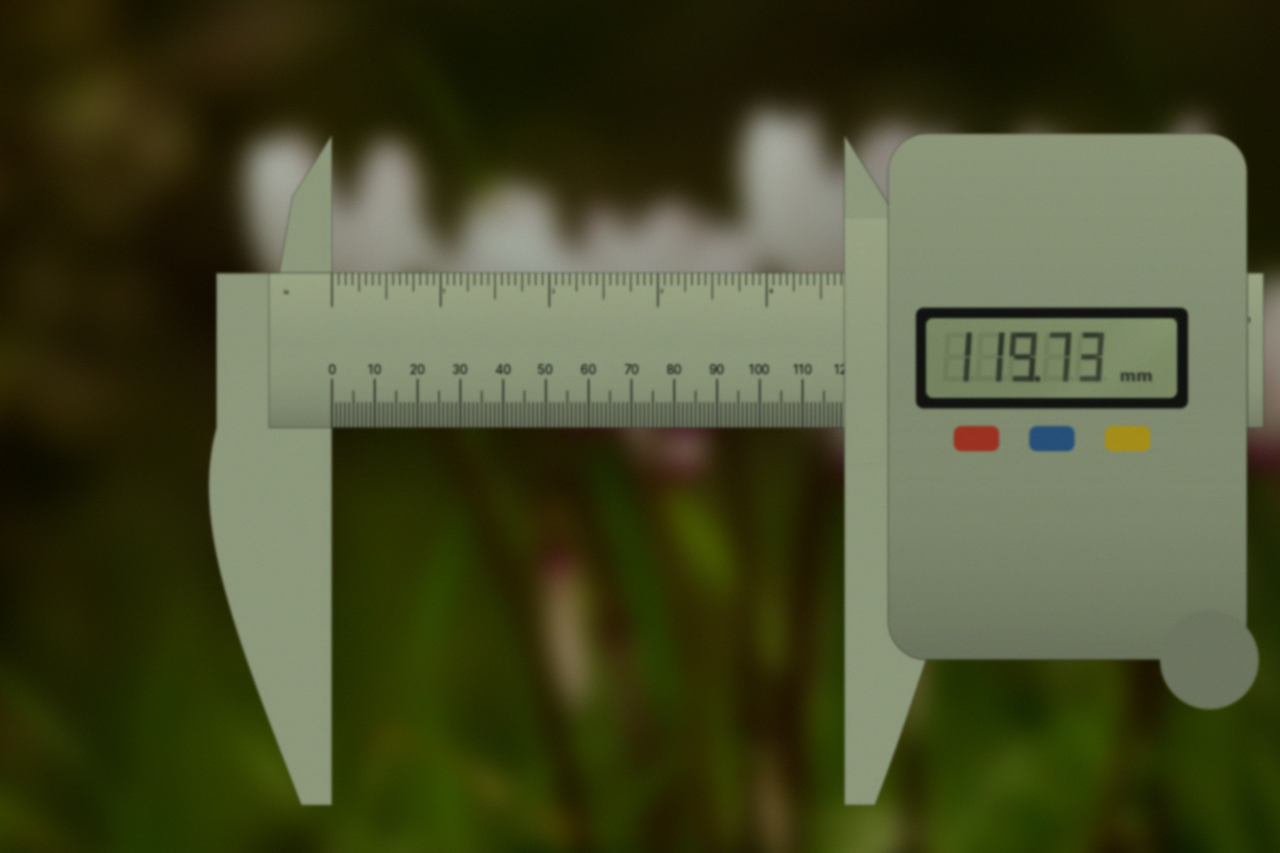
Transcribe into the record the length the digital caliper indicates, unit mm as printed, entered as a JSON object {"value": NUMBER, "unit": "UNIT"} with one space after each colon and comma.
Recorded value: {"value": 119.73, "unit": "mm"}
